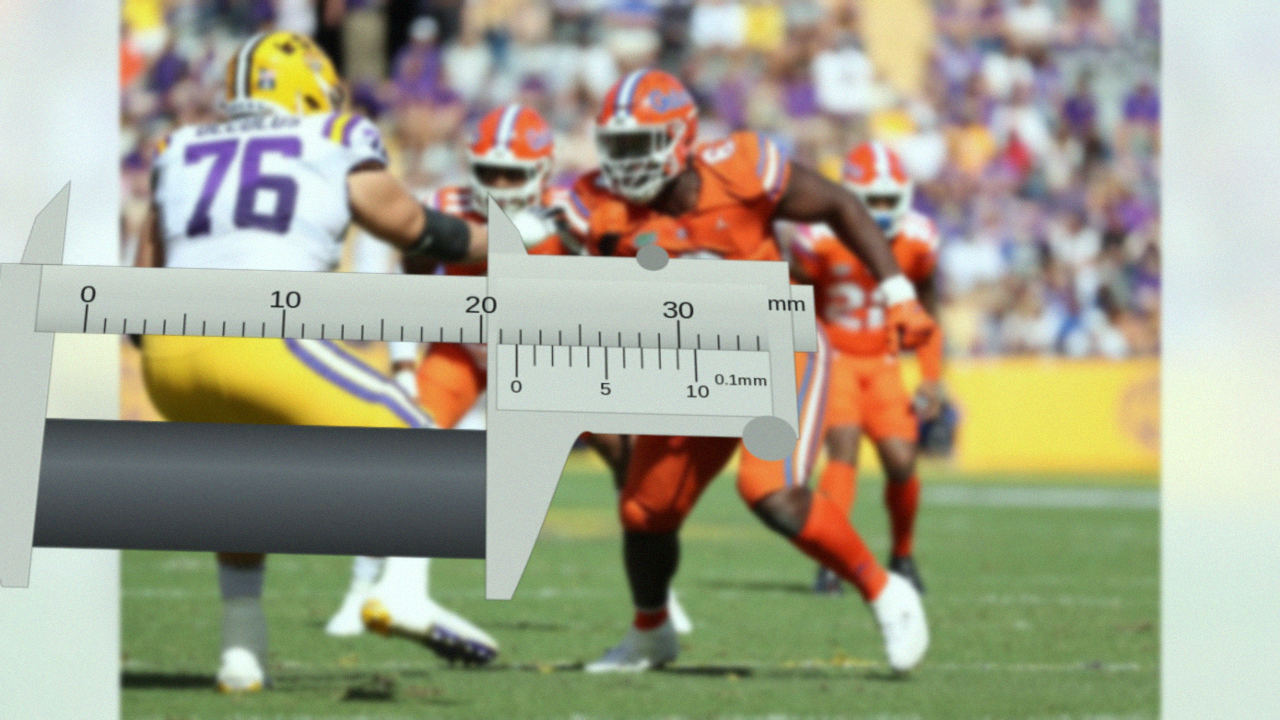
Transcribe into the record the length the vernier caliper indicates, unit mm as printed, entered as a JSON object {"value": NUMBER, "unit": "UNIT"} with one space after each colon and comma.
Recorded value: {"value": 21.8, "unit": "mm"}
